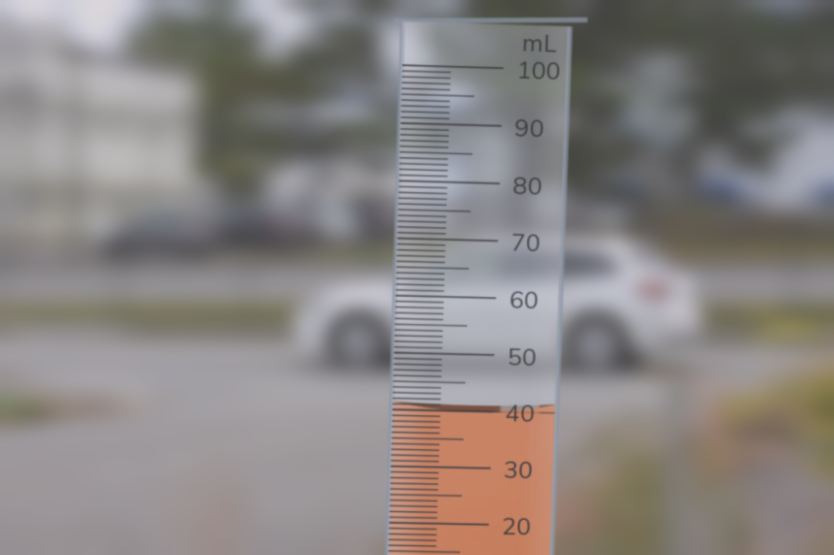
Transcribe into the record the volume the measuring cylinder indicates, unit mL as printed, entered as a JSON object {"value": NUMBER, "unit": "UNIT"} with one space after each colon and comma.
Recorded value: {"value": 40, "unit": "mL"}
